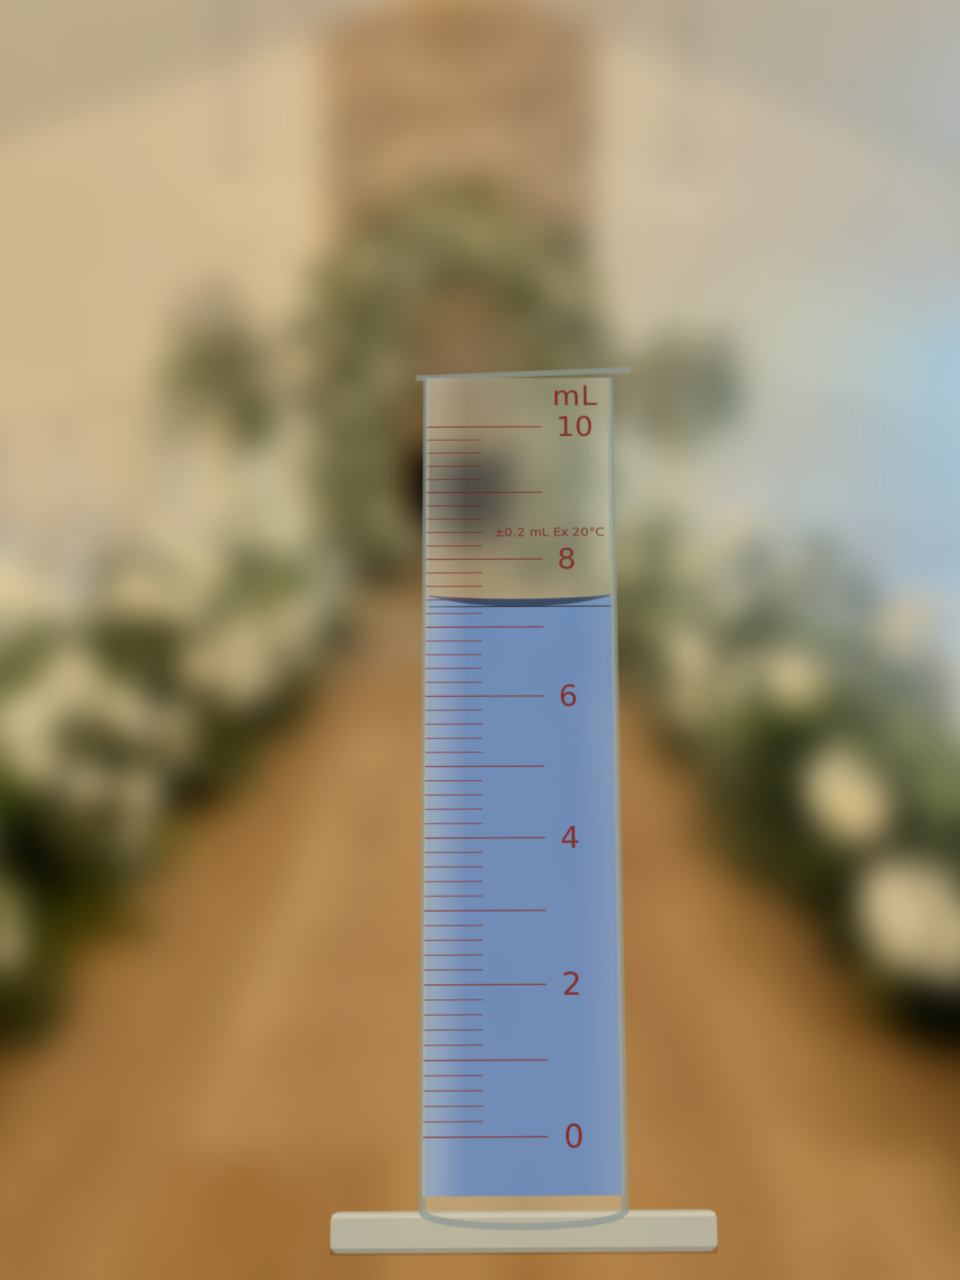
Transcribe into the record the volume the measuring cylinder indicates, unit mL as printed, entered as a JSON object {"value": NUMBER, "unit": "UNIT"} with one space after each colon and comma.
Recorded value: {"value": 7.3, "unit": "mL"}
